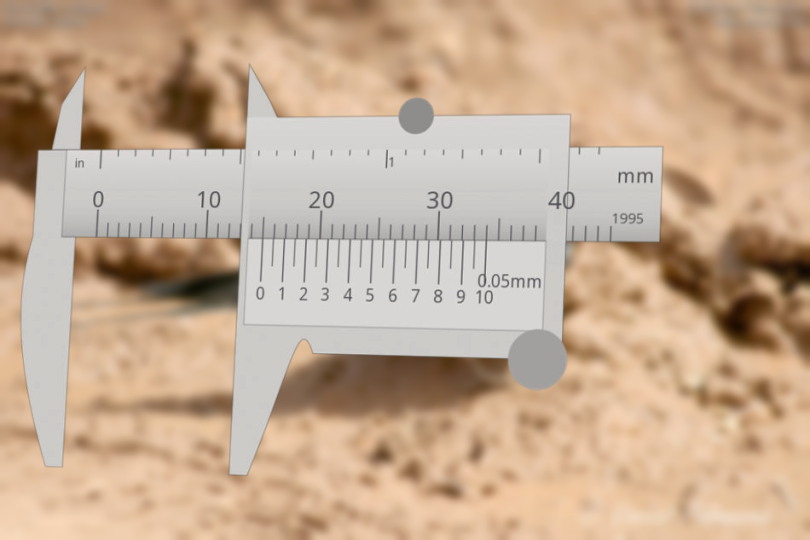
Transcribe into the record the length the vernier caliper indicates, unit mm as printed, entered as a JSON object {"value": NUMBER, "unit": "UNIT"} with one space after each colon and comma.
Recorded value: {"value": 15.0, "unit": "mm"}
